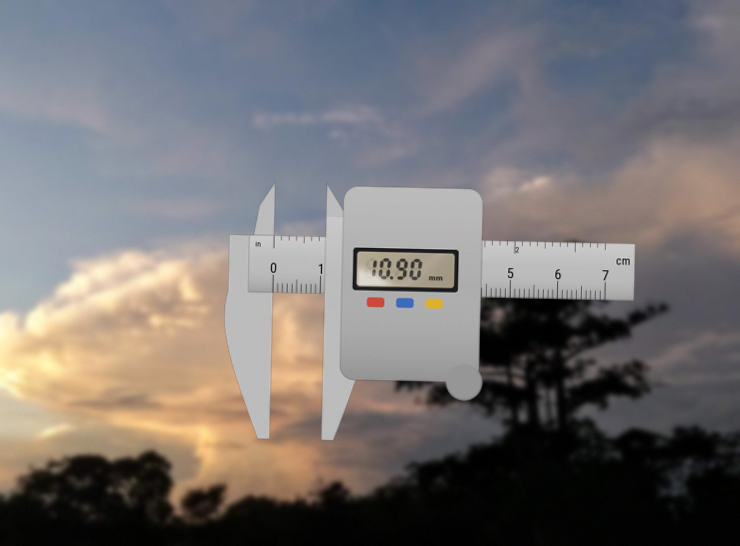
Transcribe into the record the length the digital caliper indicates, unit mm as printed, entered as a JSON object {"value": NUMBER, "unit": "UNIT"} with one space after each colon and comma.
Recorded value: {"value": 10.90, "unit": "mm"}
